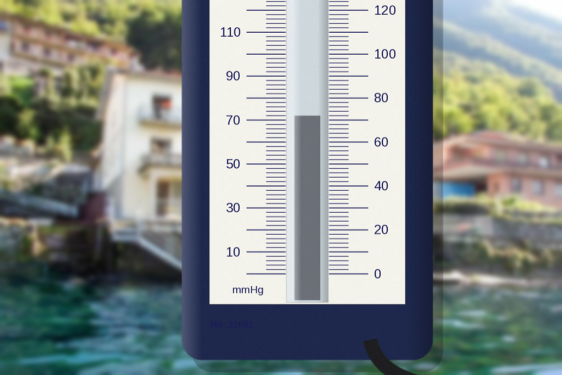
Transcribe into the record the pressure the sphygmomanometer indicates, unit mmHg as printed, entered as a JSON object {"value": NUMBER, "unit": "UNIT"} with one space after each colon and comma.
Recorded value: {"value": 72, "unit": "mmHg"}
